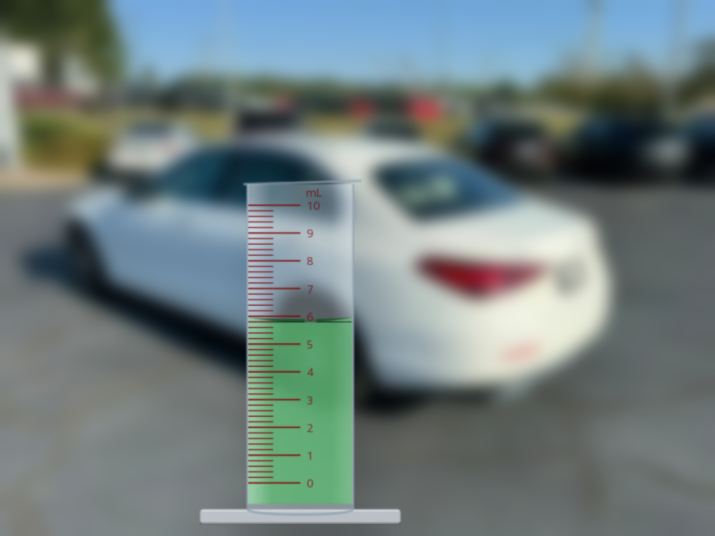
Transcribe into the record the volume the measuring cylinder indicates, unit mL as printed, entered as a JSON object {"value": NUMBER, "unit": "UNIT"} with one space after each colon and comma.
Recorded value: {"value": 5.8, "unit": "mL"}
